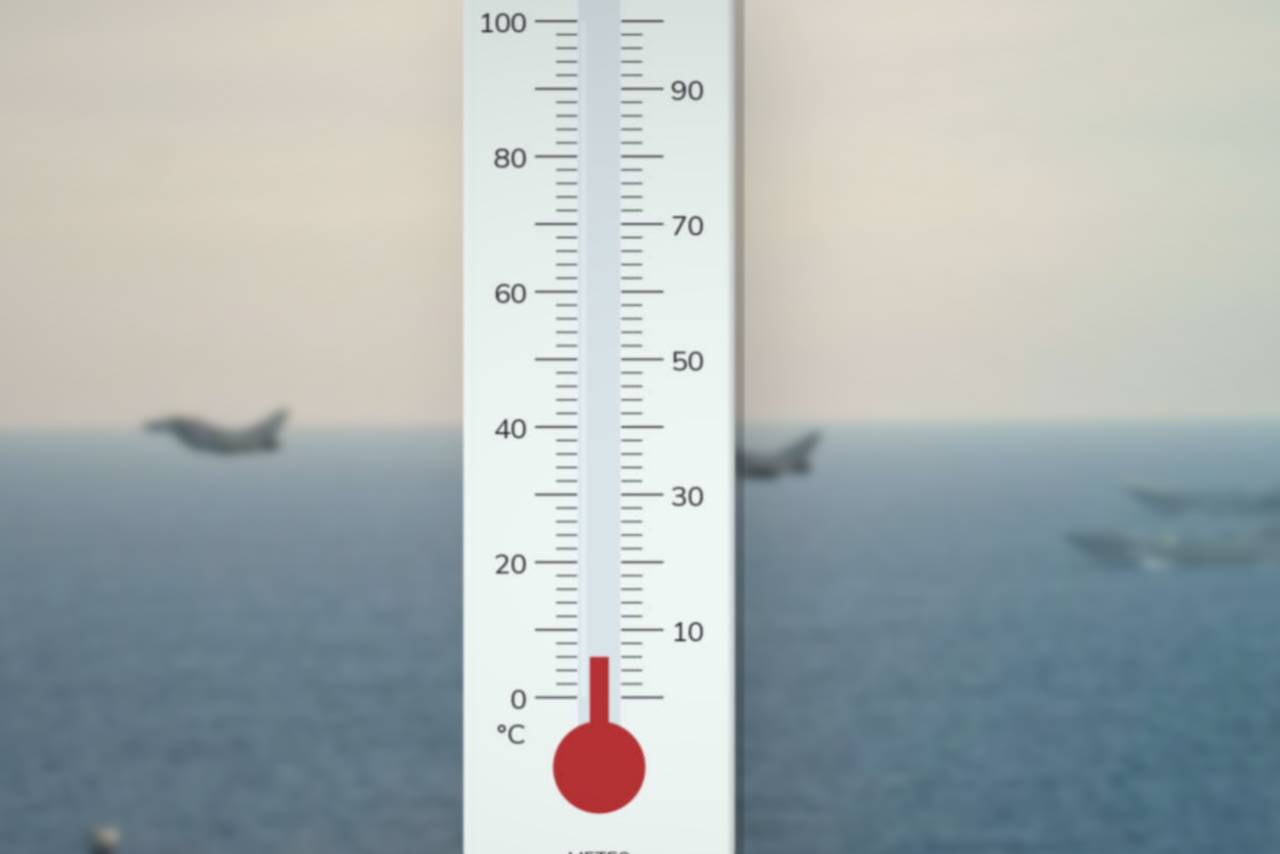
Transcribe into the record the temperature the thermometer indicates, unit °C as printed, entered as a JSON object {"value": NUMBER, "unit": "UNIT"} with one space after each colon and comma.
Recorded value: {"value": 6, "unit": "°C"}
